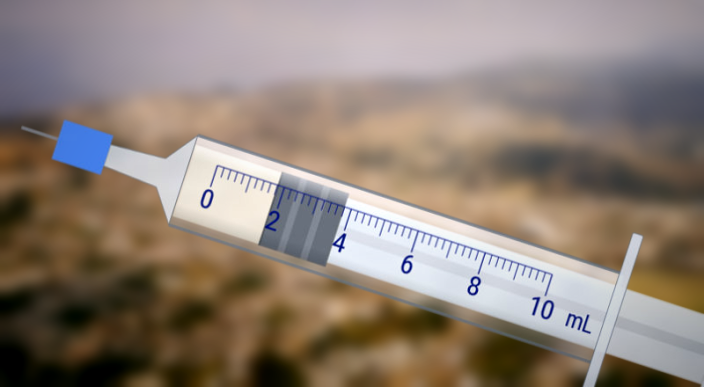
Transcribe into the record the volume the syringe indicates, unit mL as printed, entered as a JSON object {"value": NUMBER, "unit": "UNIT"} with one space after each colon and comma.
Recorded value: {"value": 1.8, "unit": "mL"}
